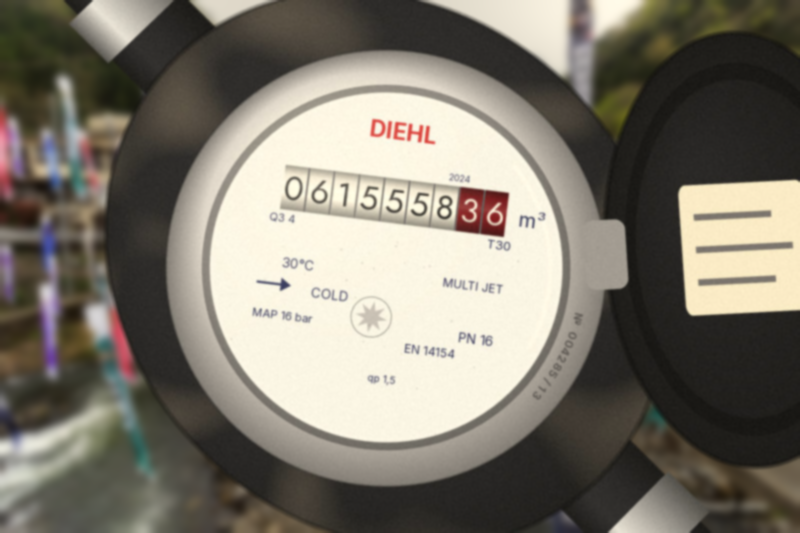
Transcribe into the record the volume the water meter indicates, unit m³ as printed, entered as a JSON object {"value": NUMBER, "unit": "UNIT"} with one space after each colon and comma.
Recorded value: {"value": 615558.36, "unit": "m³"}
